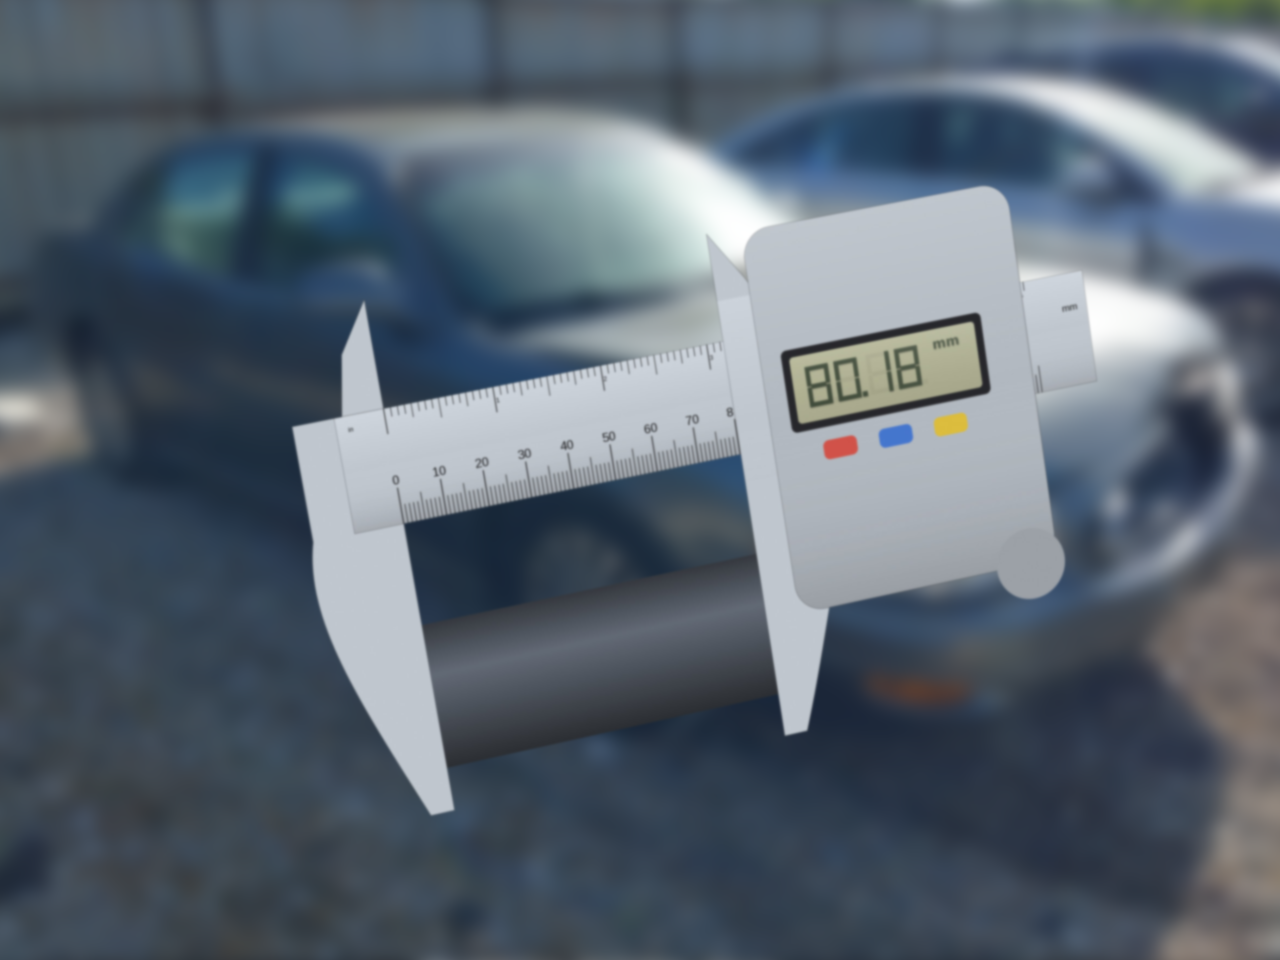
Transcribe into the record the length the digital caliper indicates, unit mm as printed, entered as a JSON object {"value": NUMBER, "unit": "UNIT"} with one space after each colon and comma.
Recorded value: {"value": 80.18, "unit": "mm"}
